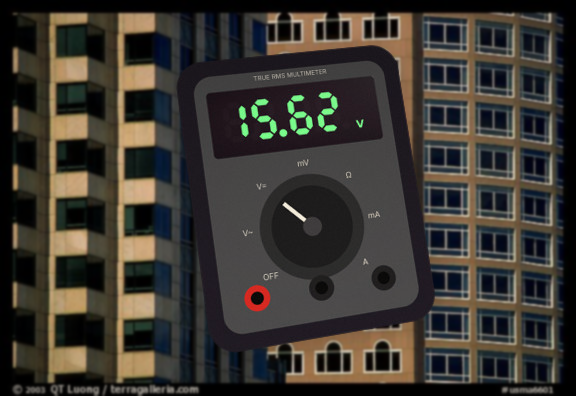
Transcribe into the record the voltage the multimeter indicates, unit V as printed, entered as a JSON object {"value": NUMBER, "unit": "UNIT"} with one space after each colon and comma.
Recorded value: {"value": 15.62, "unit": "V"}
